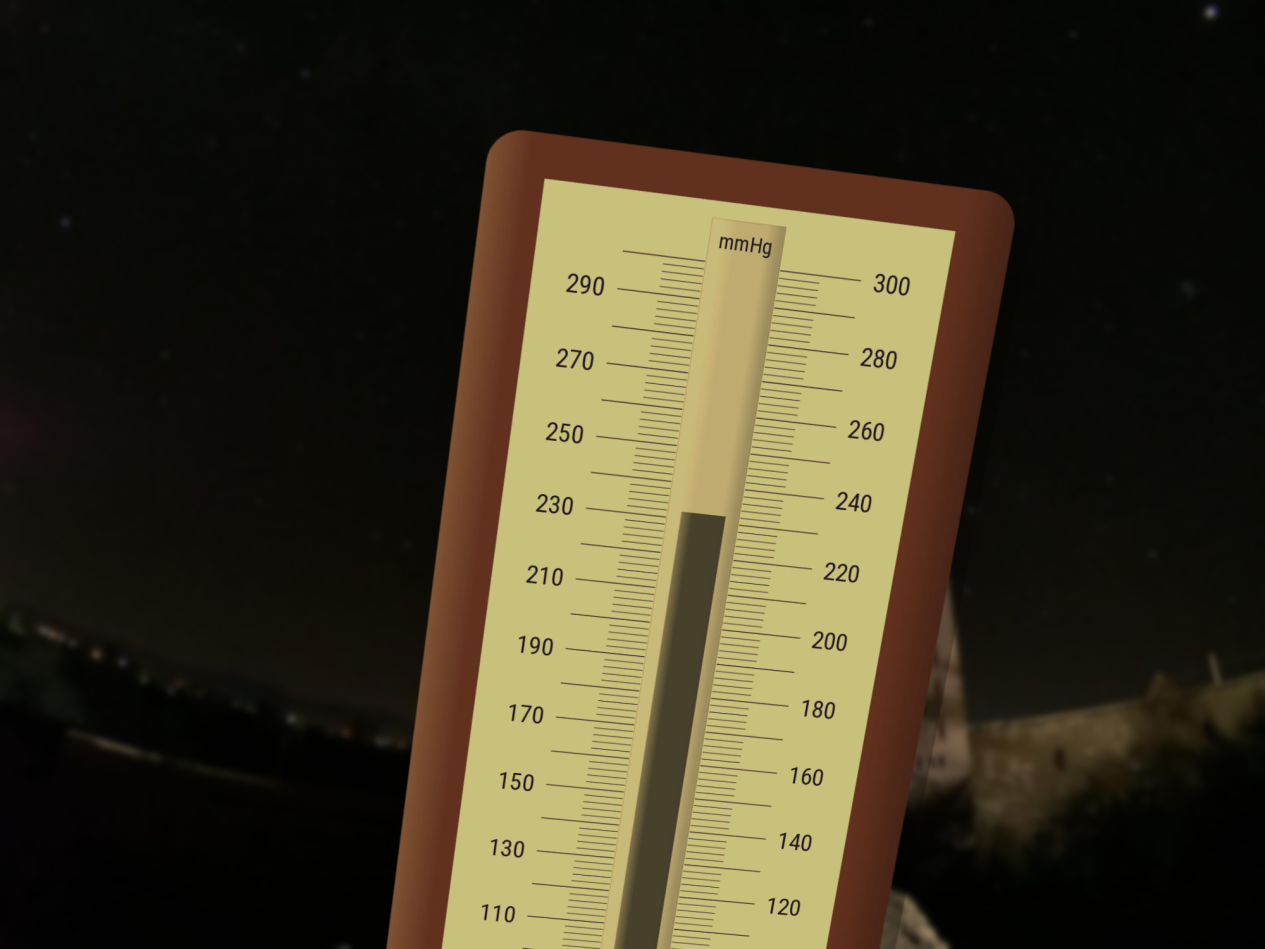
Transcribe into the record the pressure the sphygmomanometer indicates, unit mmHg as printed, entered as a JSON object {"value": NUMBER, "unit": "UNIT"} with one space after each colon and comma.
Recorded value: {"value": 232, "unit": "mmHg"}
